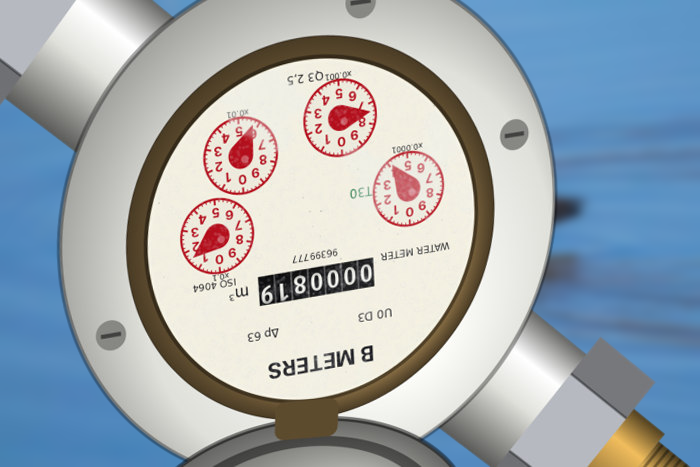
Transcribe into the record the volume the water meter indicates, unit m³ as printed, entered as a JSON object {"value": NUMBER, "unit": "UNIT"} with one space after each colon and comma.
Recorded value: {"value": 819.1574, "unit": "m³"}
